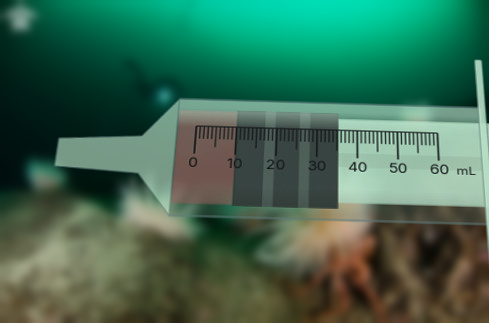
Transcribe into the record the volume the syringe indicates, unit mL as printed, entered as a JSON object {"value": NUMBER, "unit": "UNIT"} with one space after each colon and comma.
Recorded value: {"value": 10, "unit": "mL"}
